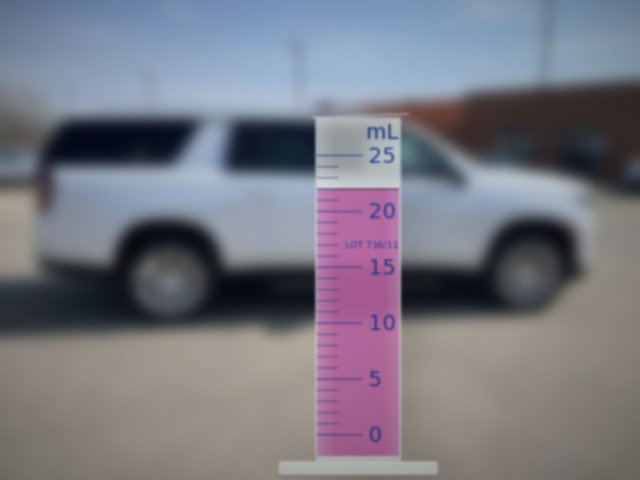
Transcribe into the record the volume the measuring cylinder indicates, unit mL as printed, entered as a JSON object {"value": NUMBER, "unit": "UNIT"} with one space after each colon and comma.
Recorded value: {"value": 22, "unit": "mL"}
